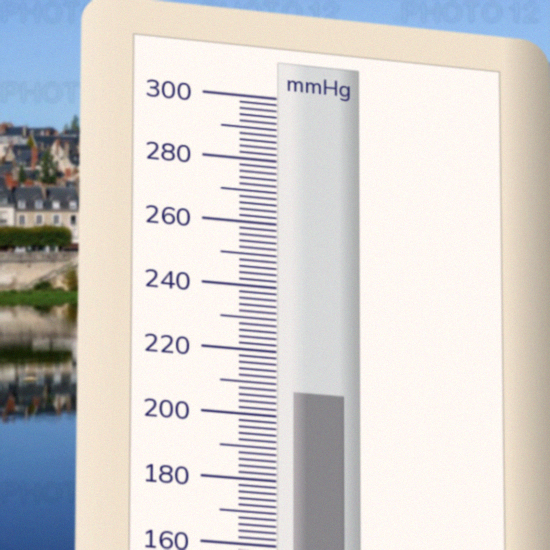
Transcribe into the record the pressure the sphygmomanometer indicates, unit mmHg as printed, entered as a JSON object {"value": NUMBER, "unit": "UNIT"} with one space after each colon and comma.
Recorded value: {"value": 208, "unit": "mmHg"}
